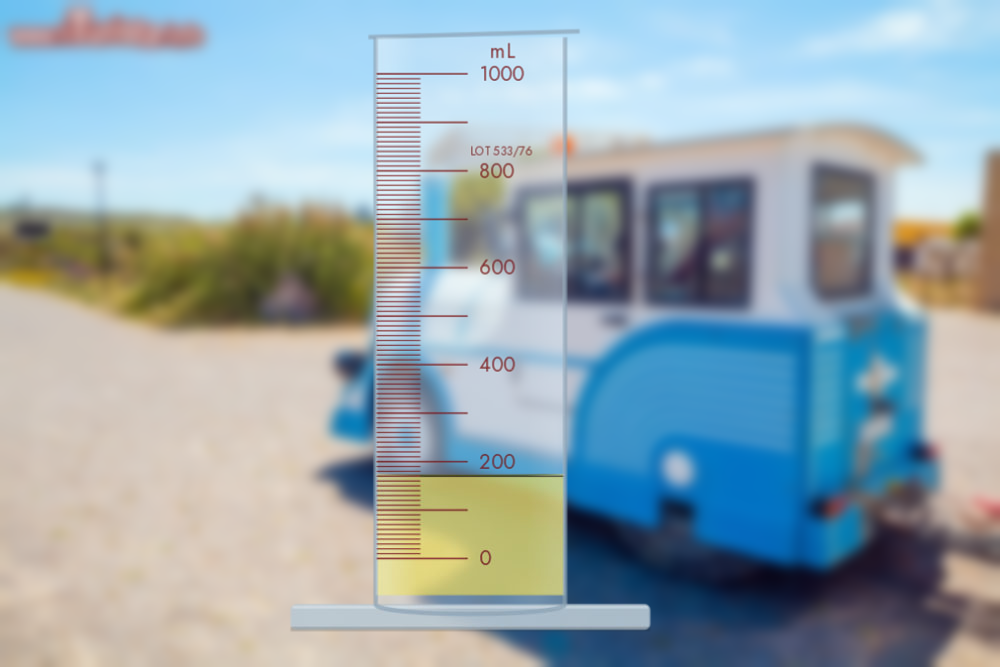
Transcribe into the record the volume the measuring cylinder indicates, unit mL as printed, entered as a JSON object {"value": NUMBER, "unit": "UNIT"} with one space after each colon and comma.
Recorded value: {"value": 170, "unit": "mL"}
